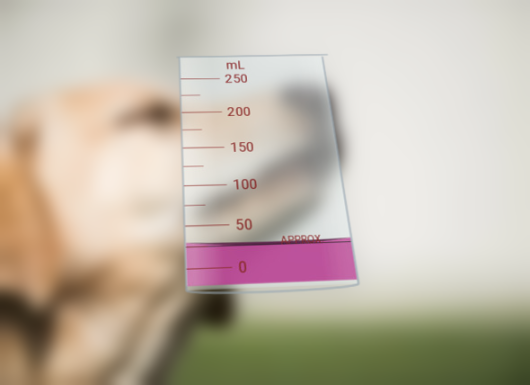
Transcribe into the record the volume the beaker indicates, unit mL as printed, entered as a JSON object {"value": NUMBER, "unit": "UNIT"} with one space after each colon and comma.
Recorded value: {"value": 25, "unit": "mL"}
